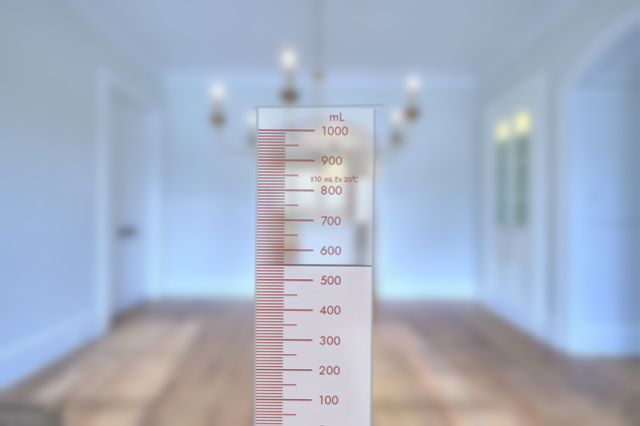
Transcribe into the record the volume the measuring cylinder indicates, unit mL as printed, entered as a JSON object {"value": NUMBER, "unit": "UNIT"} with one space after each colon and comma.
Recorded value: {"value": 550, "unit": "mL"}
